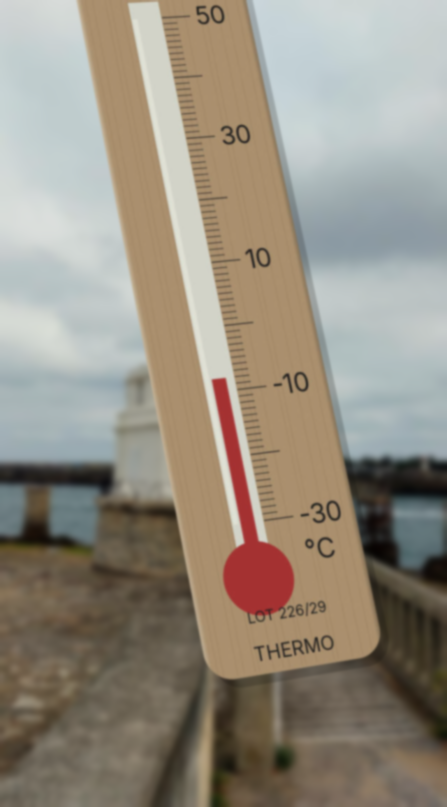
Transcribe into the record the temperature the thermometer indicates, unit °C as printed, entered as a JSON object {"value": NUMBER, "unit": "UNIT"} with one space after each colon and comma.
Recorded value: {"value": -8, "unit": "°C"}
